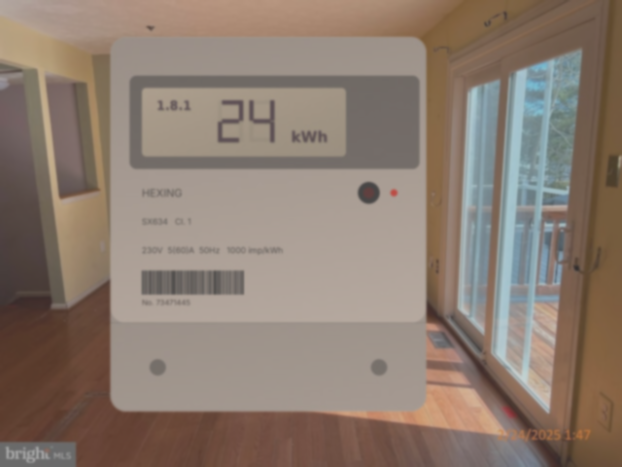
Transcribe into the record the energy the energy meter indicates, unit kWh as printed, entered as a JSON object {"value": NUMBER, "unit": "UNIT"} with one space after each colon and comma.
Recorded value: {"value": 24, "unit": "kWh"}
